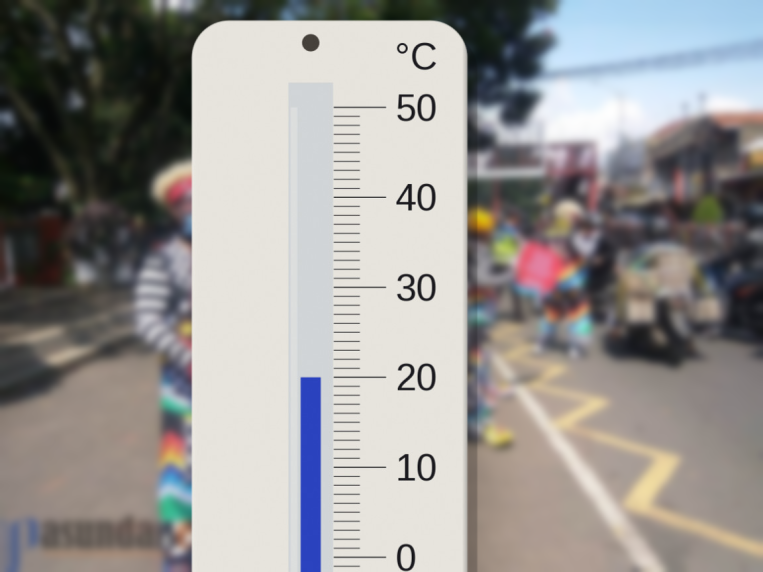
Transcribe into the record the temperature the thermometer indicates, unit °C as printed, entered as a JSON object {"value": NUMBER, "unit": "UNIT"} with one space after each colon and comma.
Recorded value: {"value": 20, "unit": "°C"}
